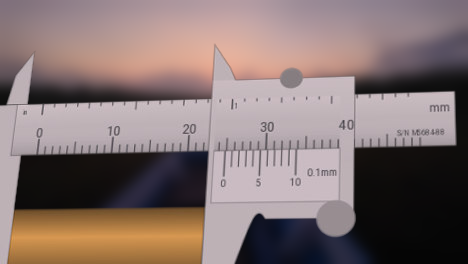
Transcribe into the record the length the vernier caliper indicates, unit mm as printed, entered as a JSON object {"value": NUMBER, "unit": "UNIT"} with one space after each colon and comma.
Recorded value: {"value": 24.8, "unit": "mm"}
